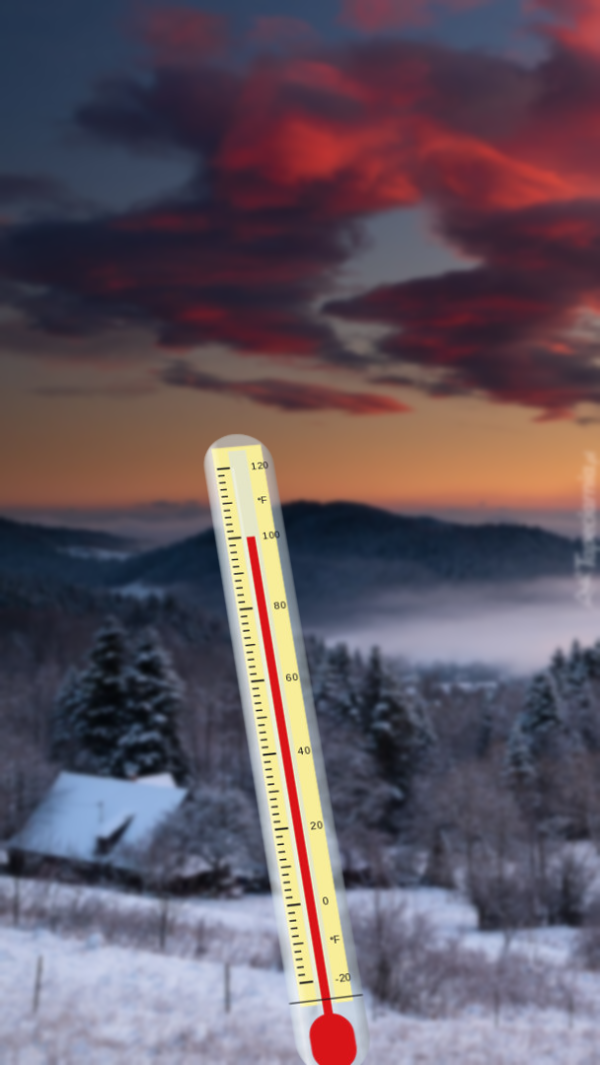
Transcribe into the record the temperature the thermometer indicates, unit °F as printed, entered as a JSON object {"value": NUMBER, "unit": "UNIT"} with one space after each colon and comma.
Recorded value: {"value": 100, "unit": "°F"}
